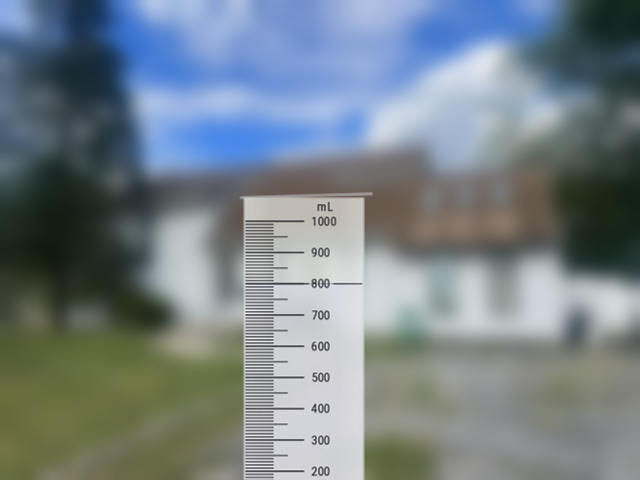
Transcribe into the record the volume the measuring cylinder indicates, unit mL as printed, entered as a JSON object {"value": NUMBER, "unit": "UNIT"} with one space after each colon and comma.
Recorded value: {"value": 800, "unit": "mL"}
